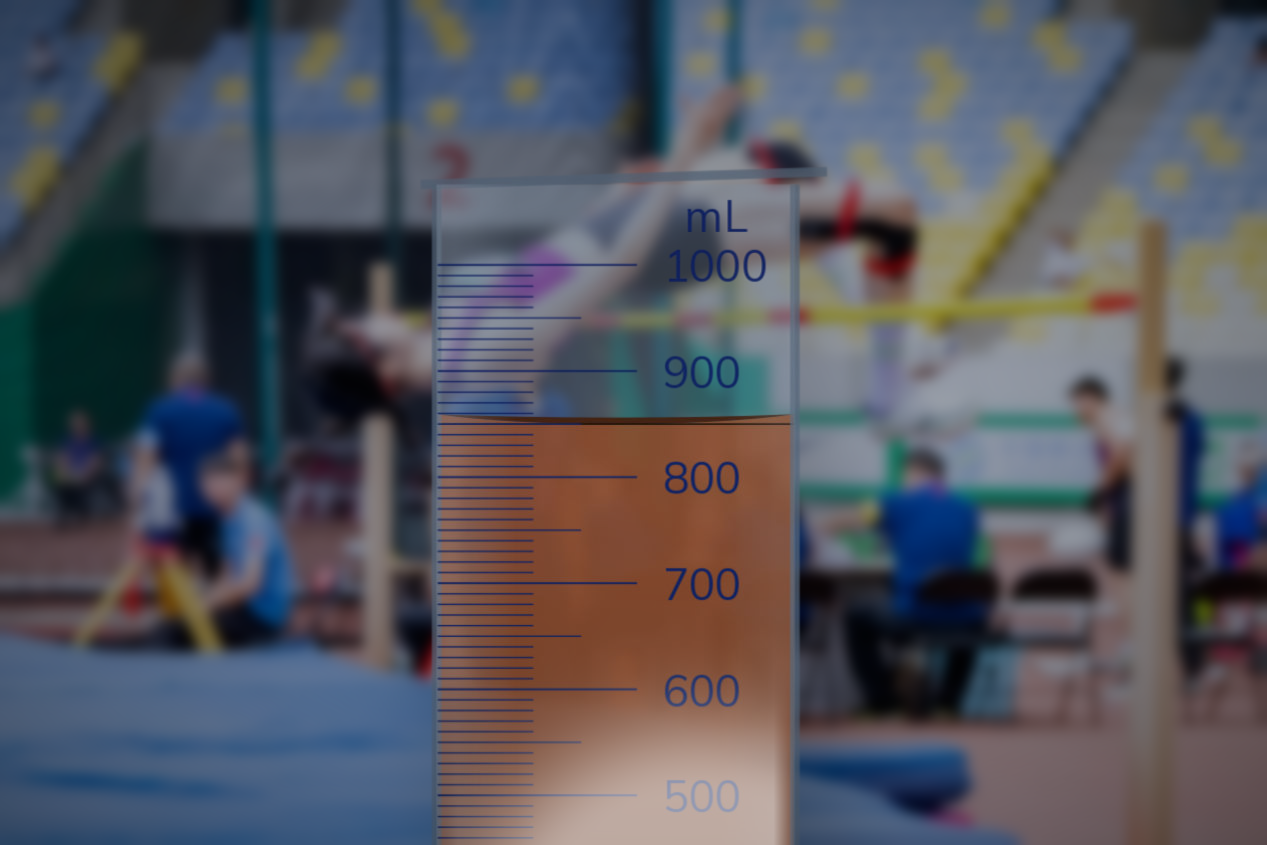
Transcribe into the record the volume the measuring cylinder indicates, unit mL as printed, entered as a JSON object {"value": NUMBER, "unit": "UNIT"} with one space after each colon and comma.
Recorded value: {"value": 850, "unit": "mL"}
